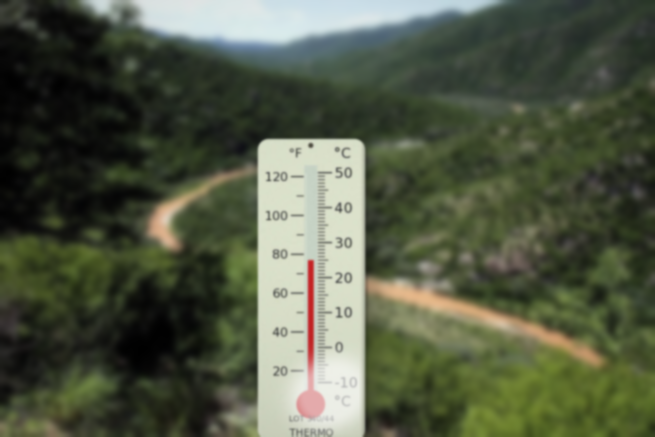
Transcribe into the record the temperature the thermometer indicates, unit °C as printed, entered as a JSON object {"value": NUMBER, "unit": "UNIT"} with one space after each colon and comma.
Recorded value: {"value": 25, "unit": "°C"}
